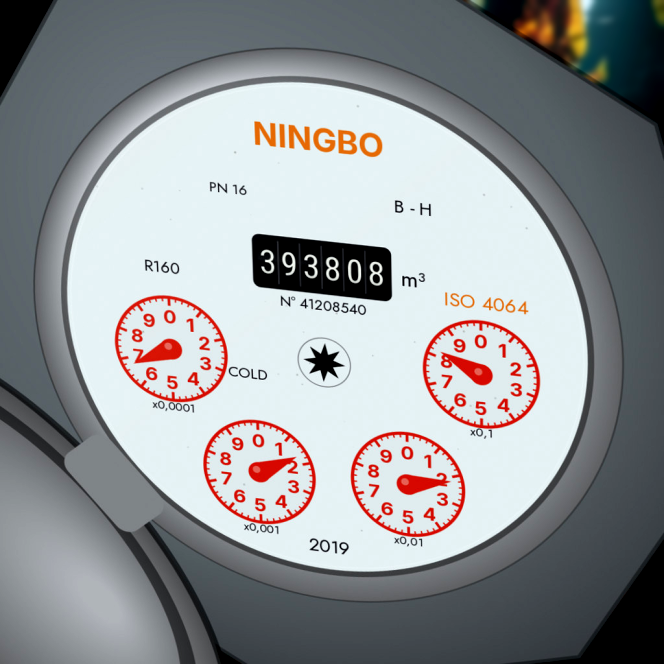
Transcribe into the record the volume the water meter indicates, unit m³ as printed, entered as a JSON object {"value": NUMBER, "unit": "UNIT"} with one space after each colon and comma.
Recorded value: {"value": 393808.8216, "unit": "m³"}
